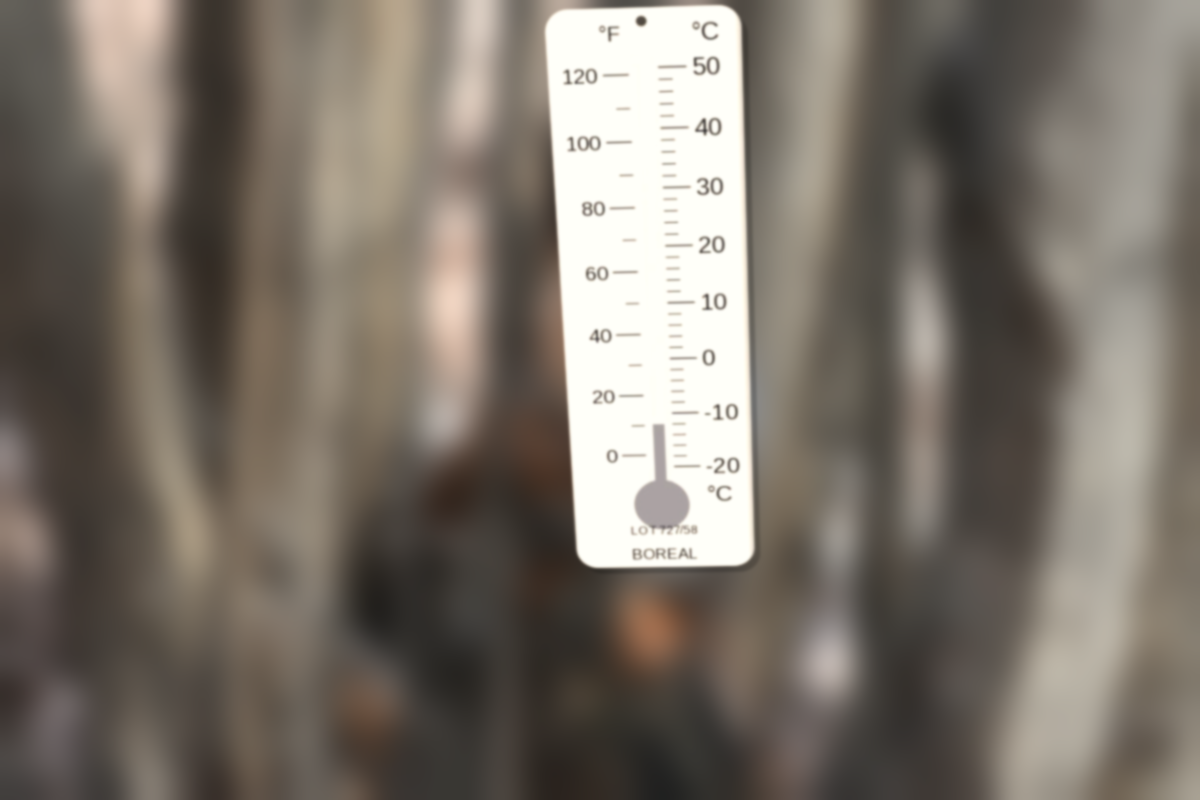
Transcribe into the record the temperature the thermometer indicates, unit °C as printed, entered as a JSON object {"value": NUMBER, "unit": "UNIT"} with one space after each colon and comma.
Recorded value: {"value": -12, "unit": "°C"}
